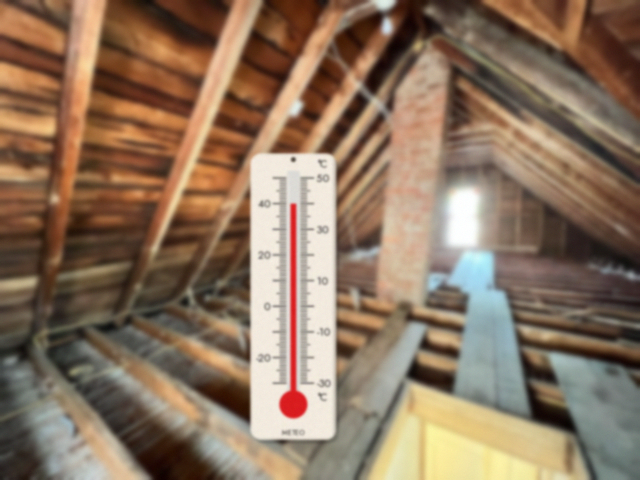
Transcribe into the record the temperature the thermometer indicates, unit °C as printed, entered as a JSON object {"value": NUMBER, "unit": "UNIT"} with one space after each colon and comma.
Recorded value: {"value": 40, "unit": "°C"}
